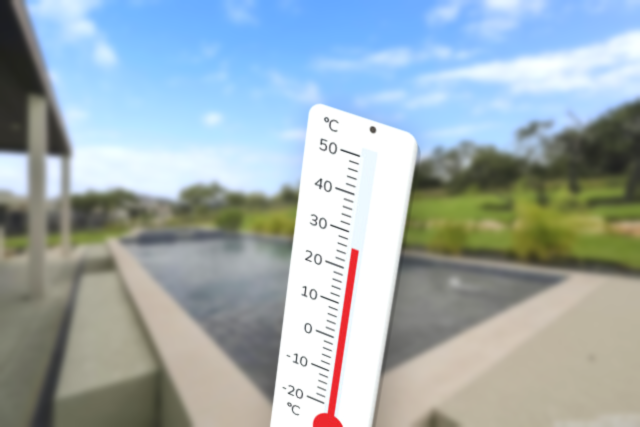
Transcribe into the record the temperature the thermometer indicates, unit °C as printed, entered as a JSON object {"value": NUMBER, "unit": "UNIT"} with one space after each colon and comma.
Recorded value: {"value": 26, "unit": "°C"}
